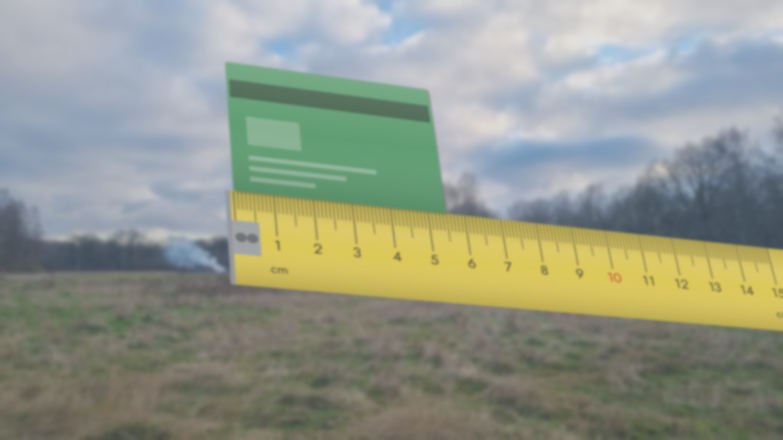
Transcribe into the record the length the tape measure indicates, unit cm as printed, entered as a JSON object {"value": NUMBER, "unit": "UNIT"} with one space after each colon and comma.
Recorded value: {"value": 5.5, "unit": "cm"}
